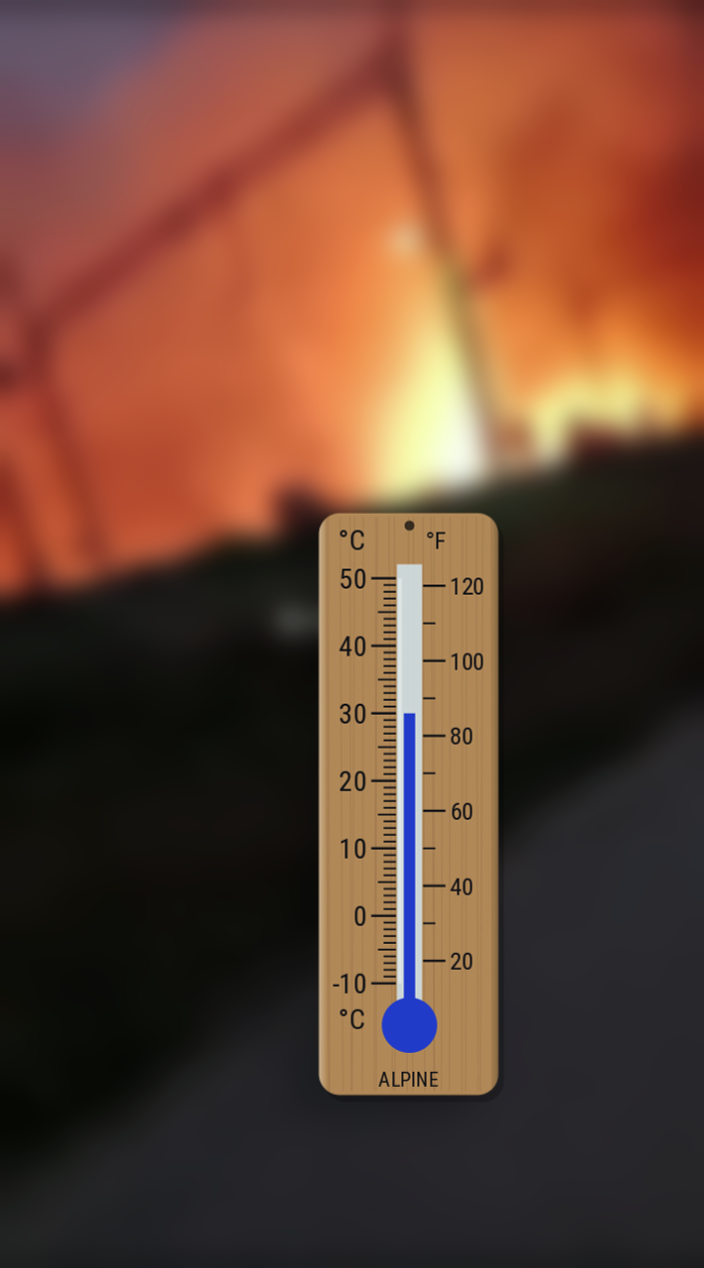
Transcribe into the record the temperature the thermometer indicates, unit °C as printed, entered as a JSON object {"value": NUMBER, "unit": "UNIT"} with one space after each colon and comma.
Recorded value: {"value": 30, "unit": "°C"}
